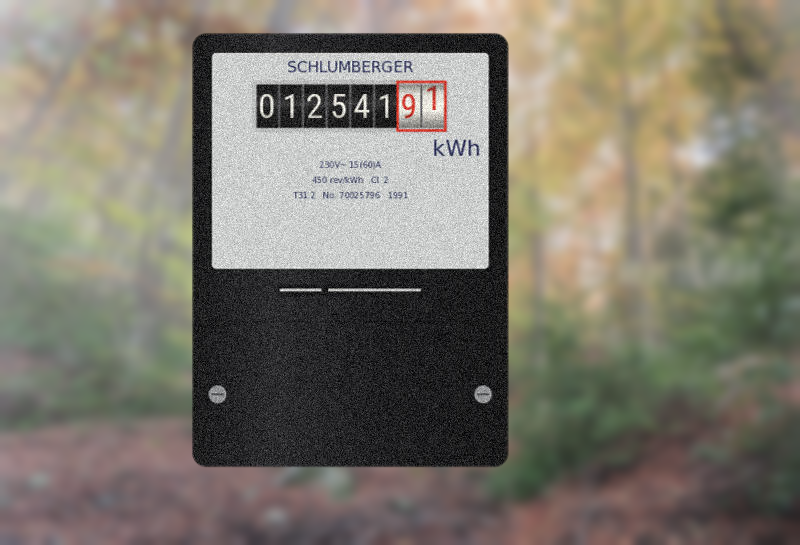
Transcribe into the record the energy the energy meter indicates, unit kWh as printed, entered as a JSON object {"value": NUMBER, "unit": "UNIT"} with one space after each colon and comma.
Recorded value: {"value": 12541.91, "unit": "kWh"}
